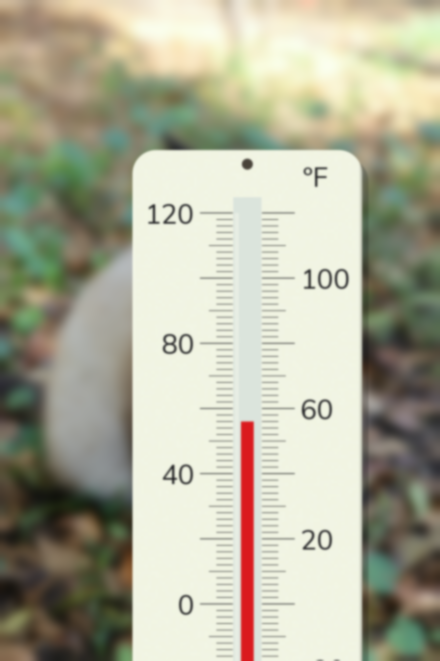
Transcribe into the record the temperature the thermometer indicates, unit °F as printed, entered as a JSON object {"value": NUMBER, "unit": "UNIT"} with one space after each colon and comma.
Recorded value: {"value": 56, "unit": "°F"}
